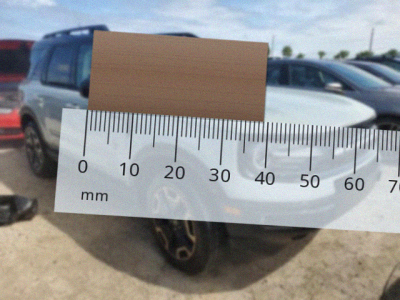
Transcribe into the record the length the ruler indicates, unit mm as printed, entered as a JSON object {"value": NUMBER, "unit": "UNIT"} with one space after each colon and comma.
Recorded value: {"value": 39, "unit": "mm"}
